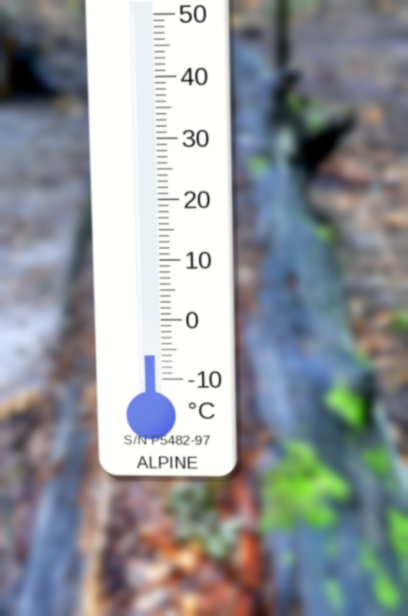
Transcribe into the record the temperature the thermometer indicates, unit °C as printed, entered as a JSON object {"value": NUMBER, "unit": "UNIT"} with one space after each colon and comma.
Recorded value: {"value": -6, "unit": "°C"}
